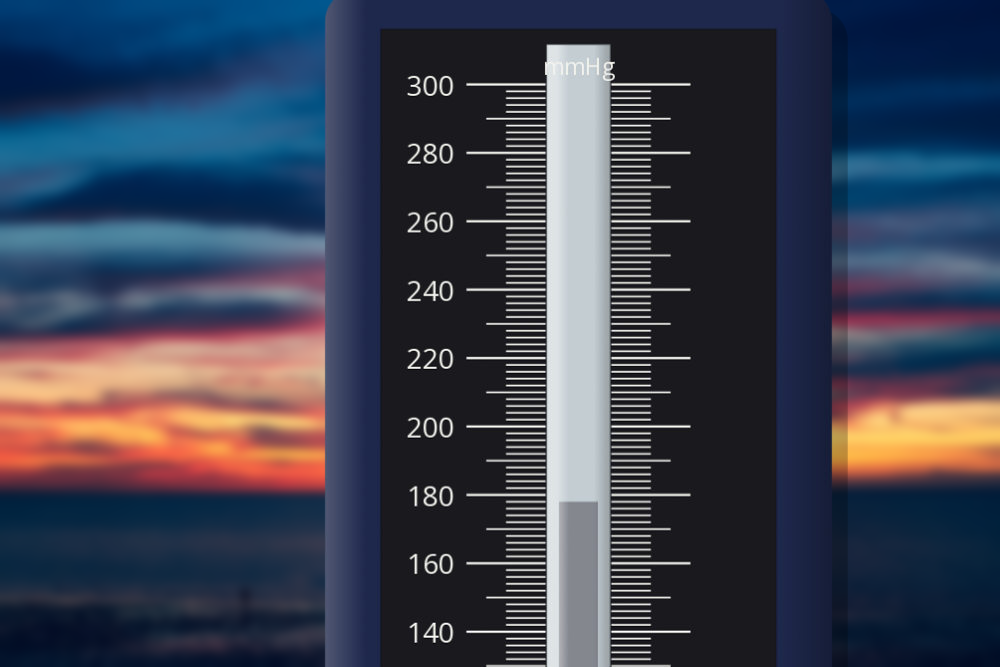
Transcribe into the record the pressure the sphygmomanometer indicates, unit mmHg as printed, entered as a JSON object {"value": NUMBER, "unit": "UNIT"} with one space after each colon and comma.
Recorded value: {"value": 178, "unit": "mmHg"}
